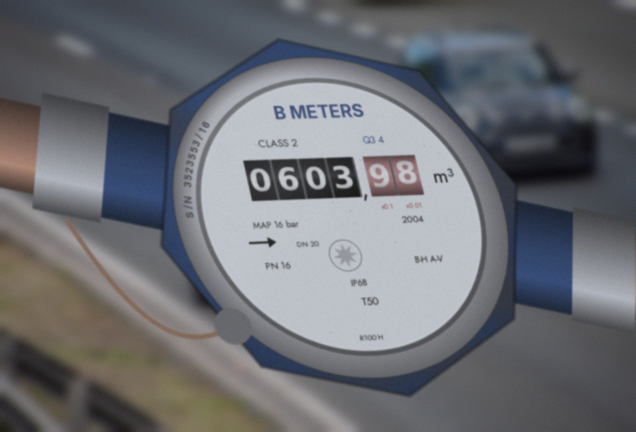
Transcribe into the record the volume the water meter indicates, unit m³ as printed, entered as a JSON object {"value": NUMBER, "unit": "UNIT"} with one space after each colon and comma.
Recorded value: {"value": 603.98, "unit": "m³"}
